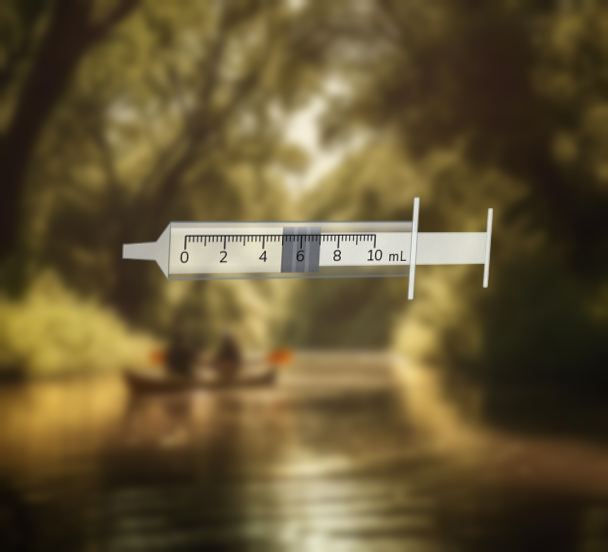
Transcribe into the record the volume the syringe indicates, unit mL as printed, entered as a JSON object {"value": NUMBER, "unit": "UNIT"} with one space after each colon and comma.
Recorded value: {"value": 5, "unit": "mL"}
